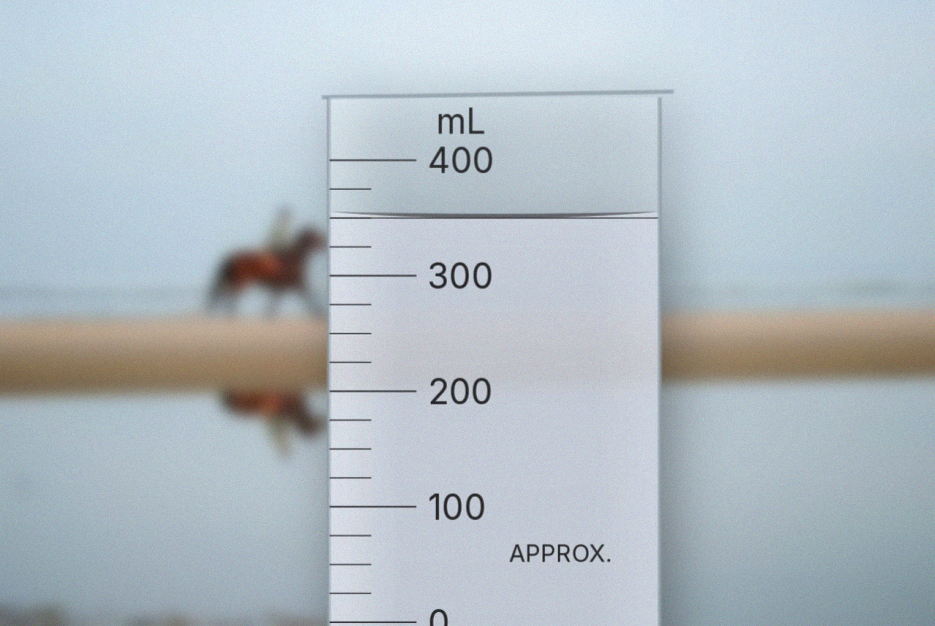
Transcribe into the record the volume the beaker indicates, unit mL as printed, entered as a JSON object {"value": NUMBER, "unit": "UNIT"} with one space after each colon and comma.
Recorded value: {"value": 350, "unit": "mL"}
